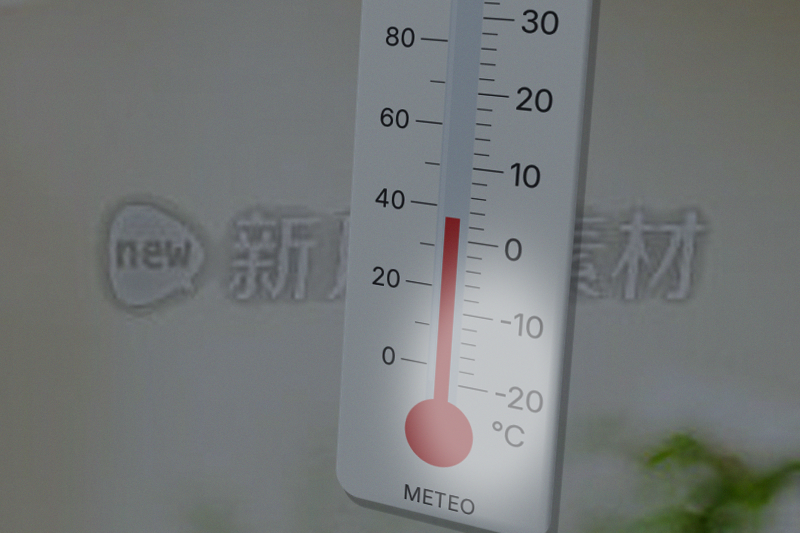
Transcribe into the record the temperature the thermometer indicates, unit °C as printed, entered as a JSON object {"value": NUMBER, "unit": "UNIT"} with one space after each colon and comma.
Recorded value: {"value": 3, "unit": "°C"}
